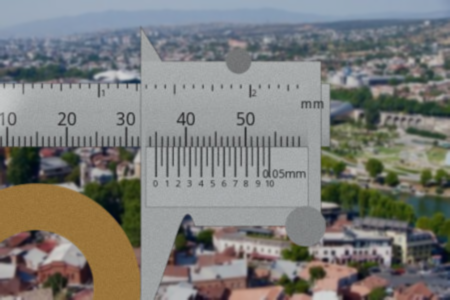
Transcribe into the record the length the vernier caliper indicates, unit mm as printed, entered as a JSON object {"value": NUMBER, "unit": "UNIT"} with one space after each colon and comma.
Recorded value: {"value": 35.0, "unit": "mm"}
